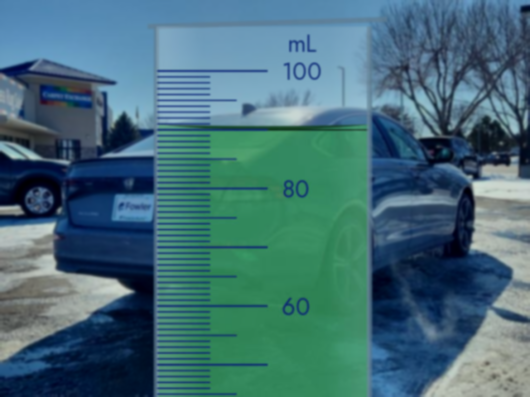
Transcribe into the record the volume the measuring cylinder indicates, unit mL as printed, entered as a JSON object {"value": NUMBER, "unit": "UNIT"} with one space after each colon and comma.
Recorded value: {"value": 90, "unit": "mL"}
